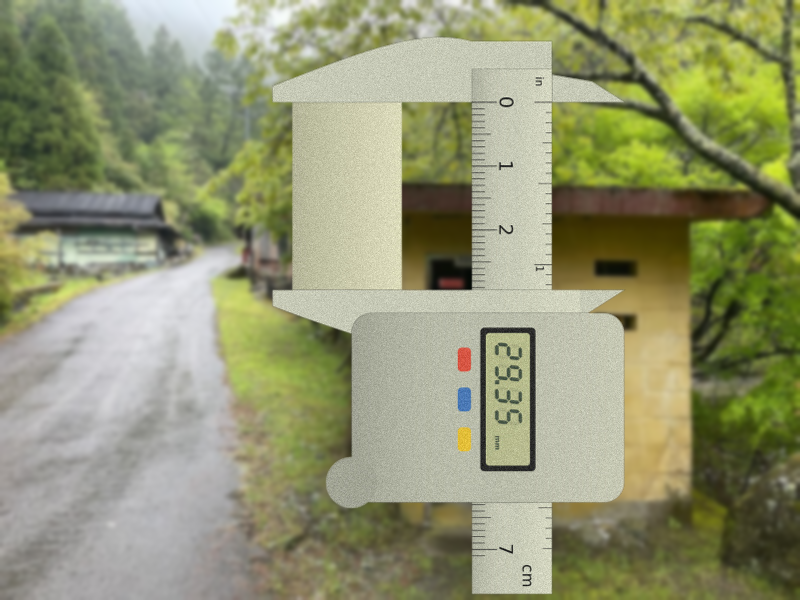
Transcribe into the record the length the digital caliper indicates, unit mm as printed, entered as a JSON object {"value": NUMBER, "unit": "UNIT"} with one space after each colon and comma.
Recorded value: {"value": 29.35, "unit": "mm"}
